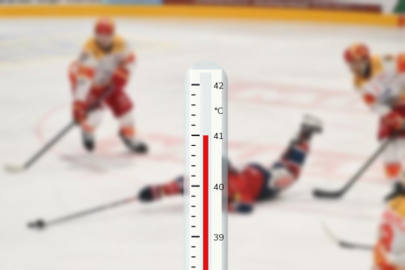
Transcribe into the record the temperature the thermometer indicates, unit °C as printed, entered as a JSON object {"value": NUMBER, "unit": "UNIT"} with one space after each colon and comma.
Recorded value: {"value": 41, "unit": "°C"}
